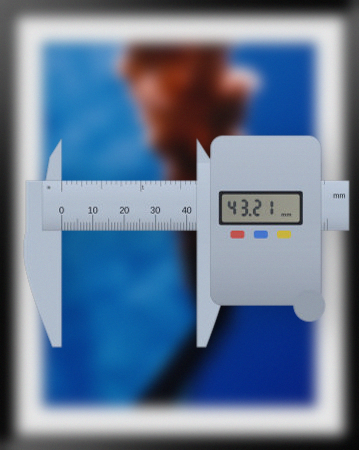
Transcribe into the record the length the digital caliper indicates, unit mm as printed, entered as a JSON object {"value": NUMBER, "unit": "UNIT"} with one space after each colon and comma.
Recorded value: {"value": 43.21, "unit": "mm"}
